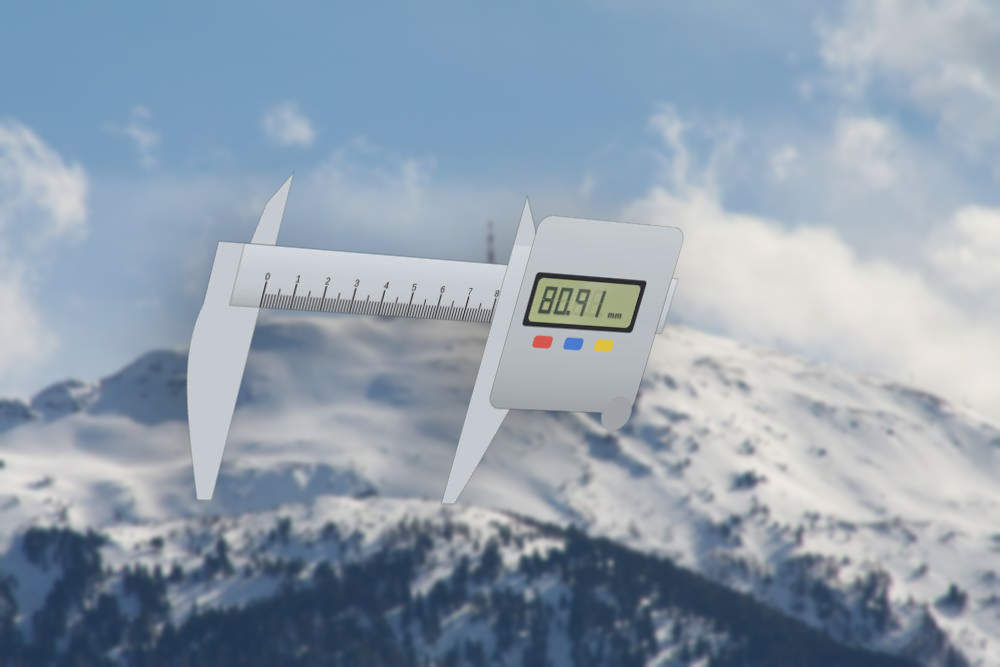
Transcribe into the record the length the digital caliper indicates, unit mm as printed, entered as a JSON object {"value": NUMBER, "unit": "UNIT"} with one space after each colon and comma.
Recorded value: {"value": 80.91, "unit": "mm"}
